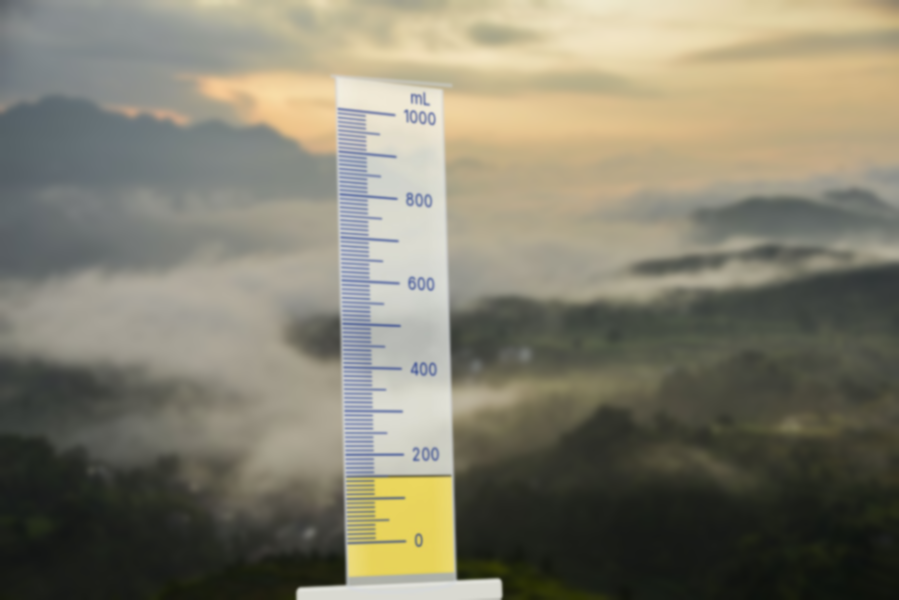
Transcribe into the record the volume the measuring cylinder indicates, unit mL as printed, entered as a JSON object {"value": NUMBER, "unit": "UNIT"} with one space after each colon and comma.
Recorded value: {"value": 150, "unit": "mL"}
